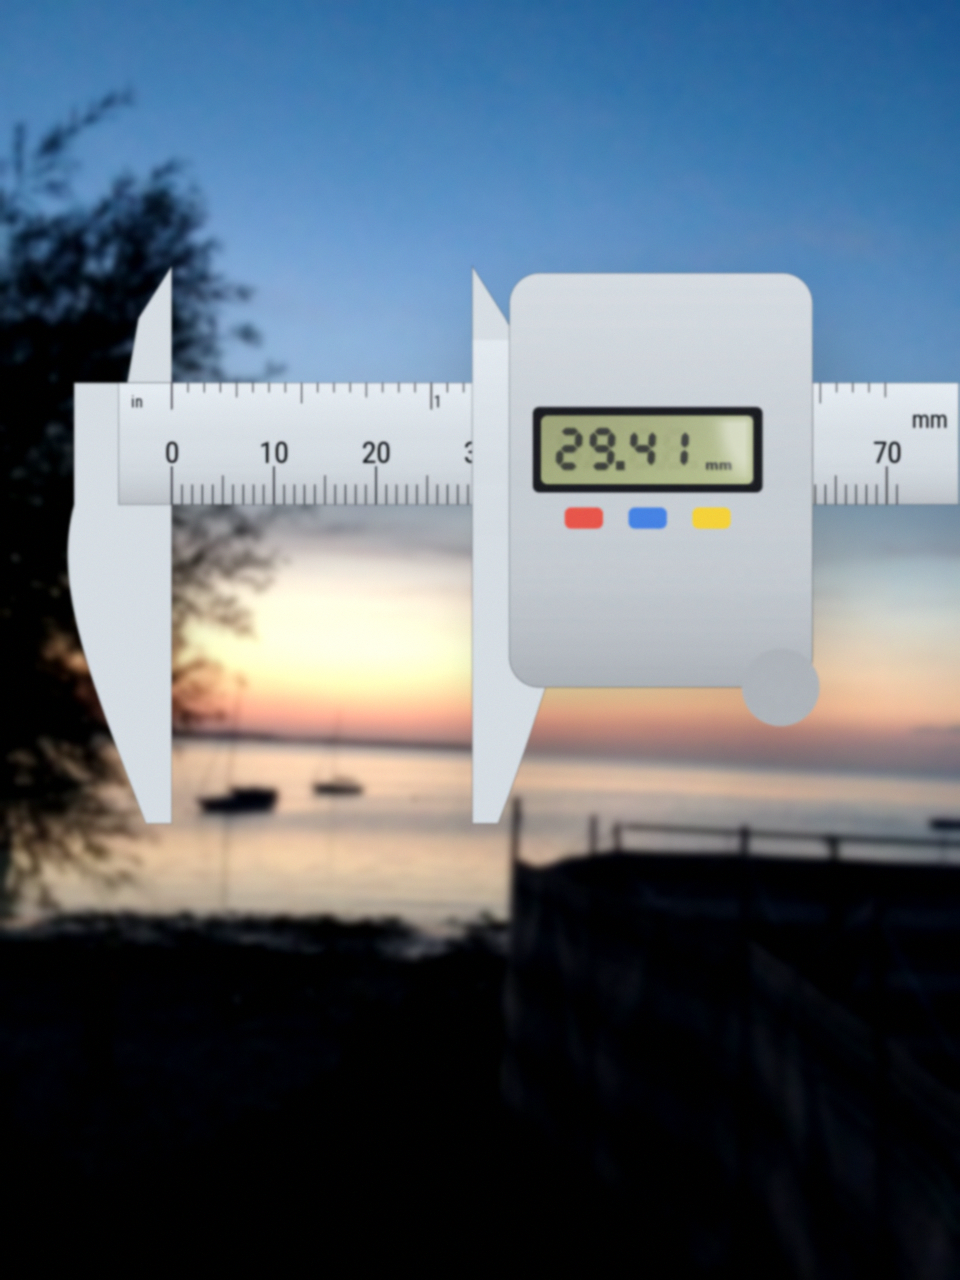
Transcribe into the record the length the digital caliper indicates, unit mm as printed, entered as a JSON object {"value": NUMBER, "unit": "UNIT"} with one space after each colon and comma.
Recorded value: {"value": 29.41, "unit": "mm"}
